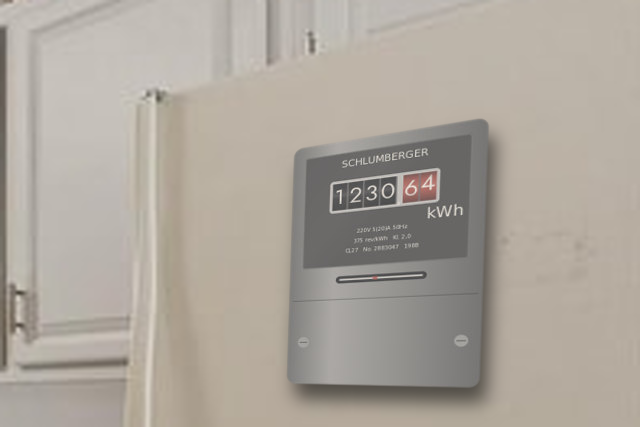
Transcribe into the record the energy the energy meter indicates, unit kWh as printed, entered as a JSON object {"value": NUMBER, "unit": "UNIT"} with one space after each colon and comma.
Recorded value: {"value": 1230.64, "unit": "kWh"}
